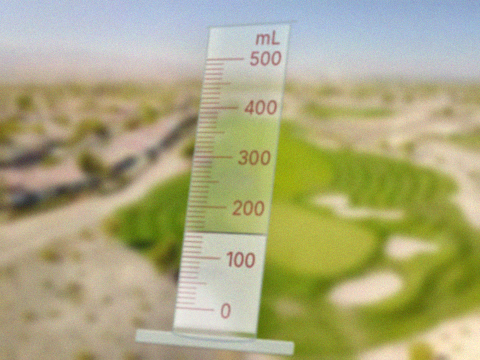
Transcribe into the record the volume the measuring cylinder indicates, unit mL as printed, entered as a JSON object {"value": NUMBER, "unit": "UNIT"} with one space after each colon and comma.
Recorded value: {"value": 150, "unit": "mL"}
